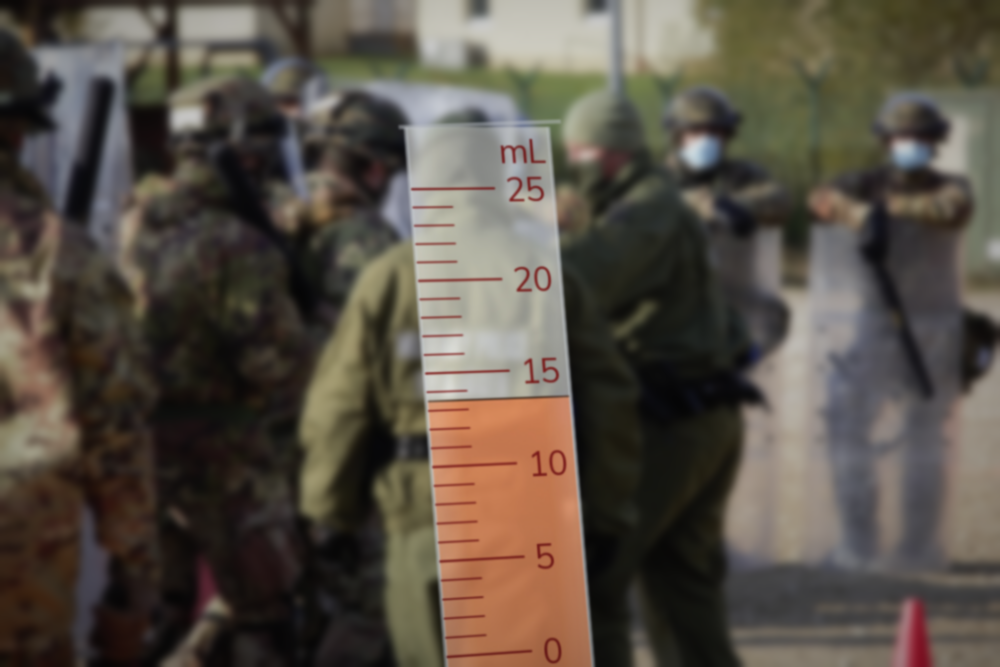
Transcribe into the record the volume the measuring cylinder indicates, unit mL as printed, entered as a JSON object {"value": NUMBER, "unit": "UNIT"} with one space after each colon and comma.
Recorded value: {"value": 13.5, "unit": "mL"}
